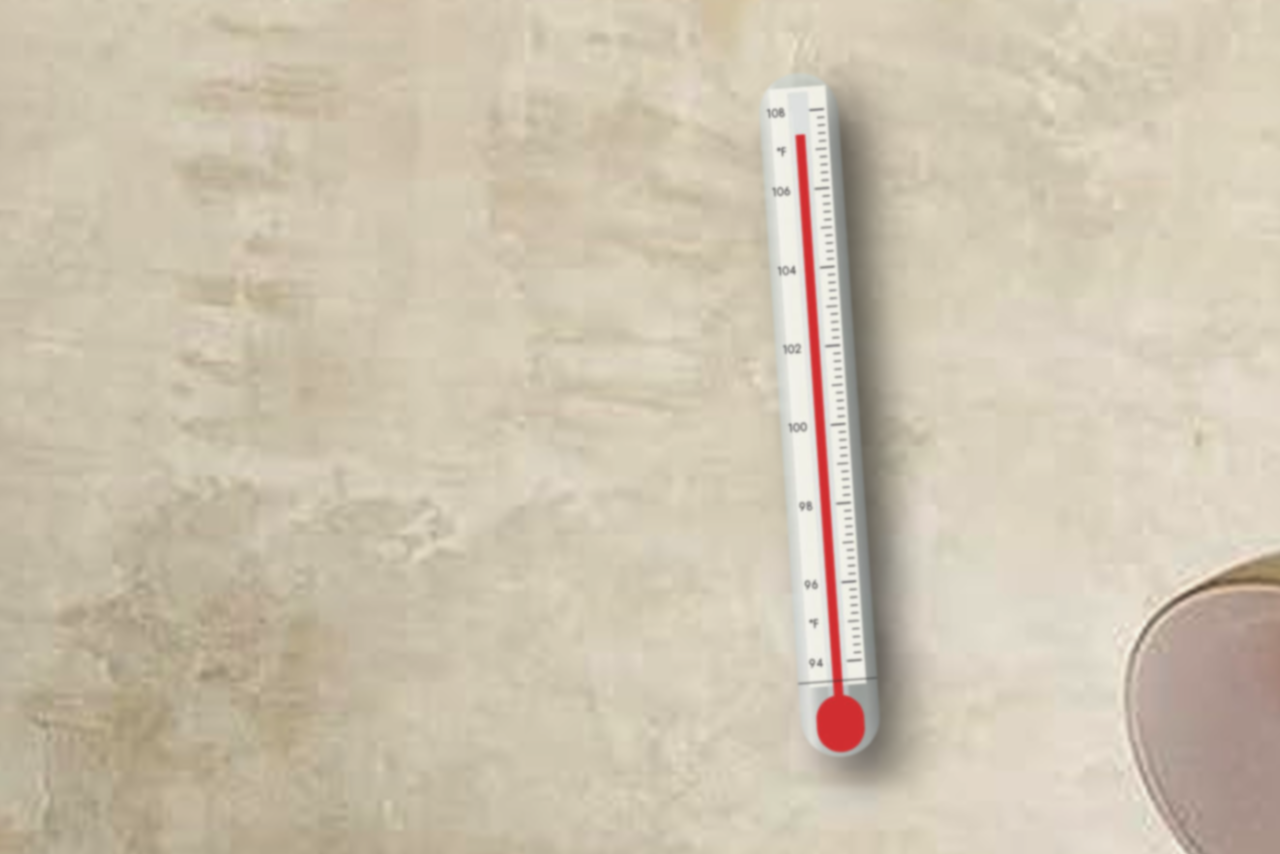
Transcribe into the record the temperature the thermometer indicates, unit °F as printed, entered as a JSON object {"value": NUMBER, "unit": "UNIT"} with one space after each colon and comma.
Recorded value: {"value": 107.4, "unit": "°F"}
